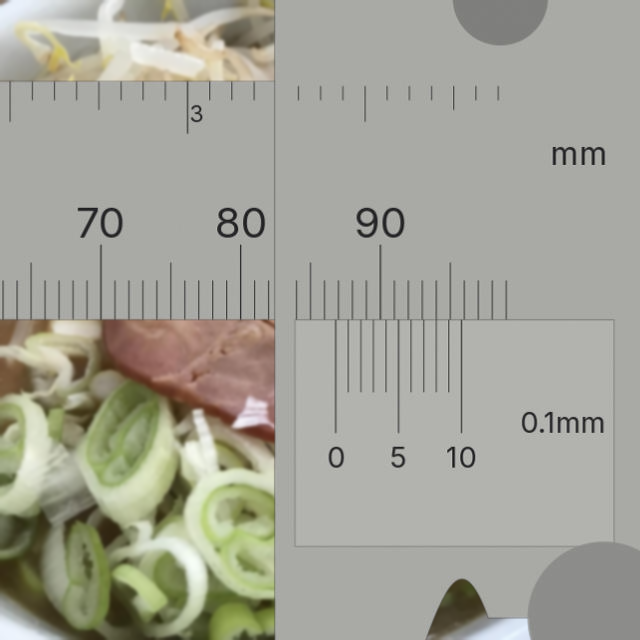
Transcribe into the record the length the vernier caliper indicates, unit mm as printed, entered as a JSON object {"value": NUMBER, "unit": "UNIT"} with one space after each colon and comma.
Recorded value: {"value": 86.8, "unit": "mm"}
